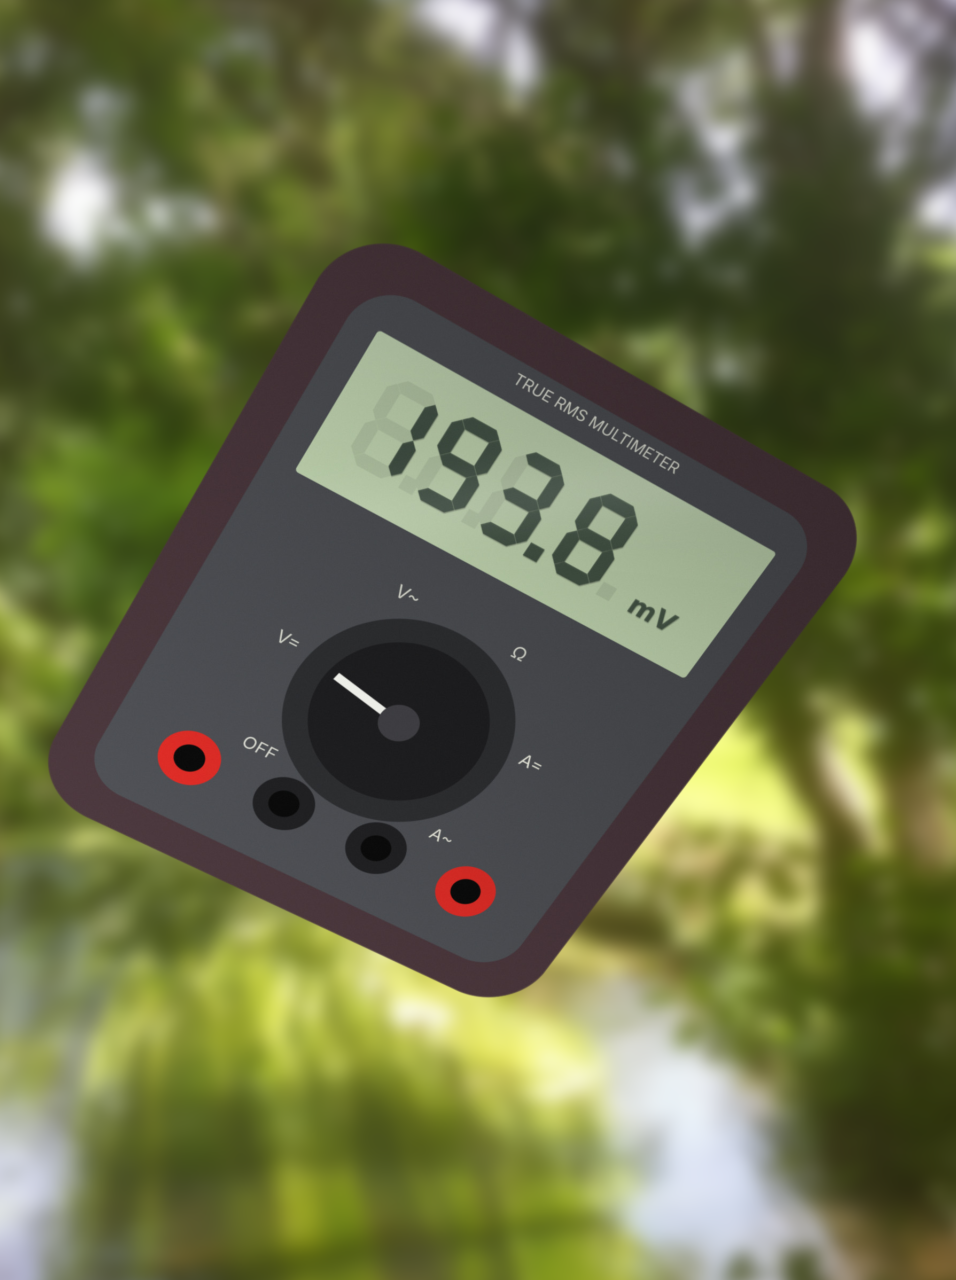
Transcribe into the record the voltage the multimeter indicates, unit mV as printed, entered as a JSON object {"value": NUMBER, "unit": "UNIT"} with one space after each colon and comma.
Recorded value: {"value": 193.8, "unit": "mV"}
